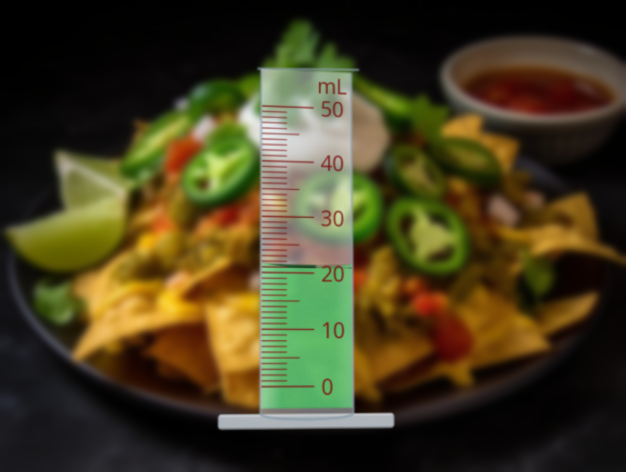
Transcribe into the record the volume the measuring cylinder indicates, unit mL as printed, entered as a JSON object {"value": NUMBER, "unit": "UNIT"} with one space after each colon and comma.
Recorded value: {"value": 21, "unit": "mL"}
